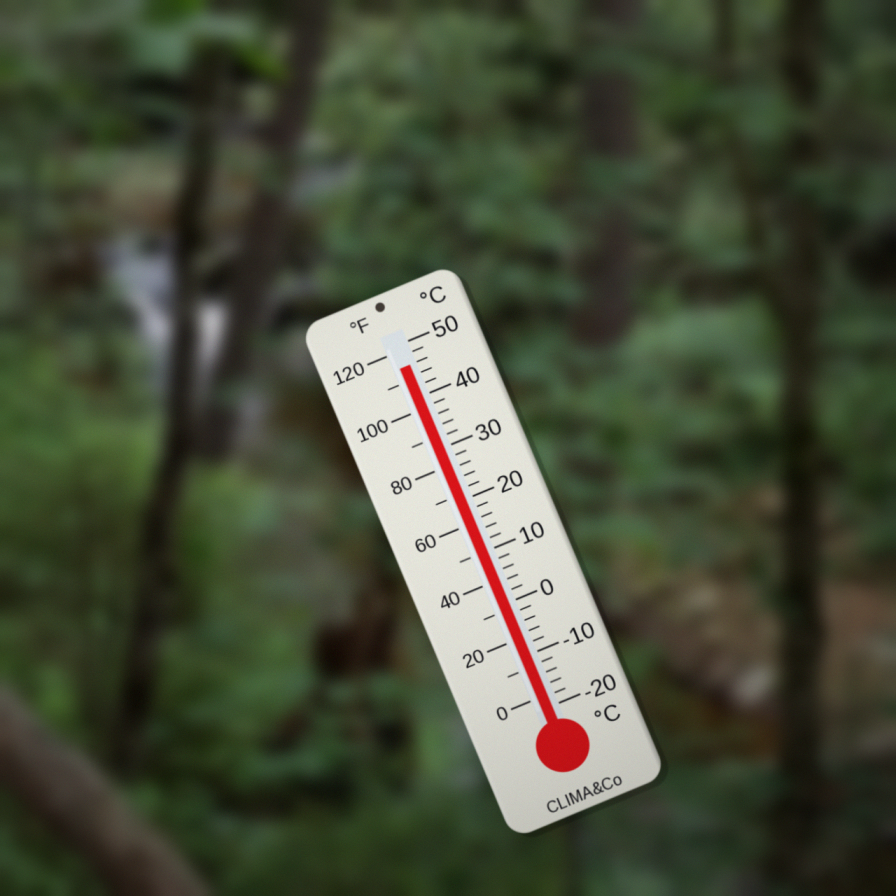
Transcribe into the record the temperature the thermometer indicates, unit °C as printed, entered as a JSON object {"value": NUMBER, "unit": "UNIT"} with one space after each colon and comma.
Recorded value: {"value": 46, "unit": "°C"}
